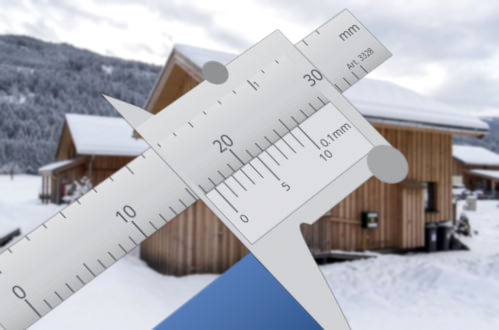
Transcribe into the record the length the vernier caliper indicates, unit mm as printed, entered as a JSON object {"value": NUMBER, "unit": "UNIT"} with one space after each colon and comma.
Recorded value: {"value": 16.8, "unit": "mm"}
